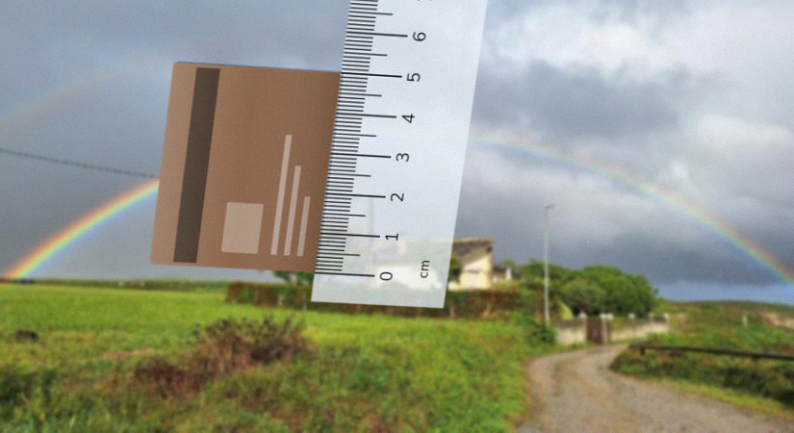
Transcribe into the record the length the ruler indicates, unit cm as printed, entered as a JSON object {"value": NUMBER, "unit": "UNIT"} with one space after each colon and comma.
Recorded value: {"value": 5, "unit": "cm"}
